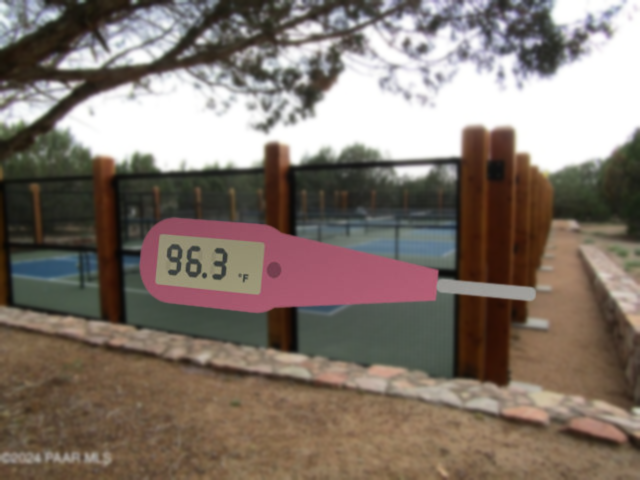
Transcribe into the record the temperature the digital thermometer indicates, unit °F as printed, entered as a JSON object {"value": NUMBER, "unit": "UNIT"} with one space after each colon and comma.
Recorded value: {"value": 96.3, "unit": "°F"}
